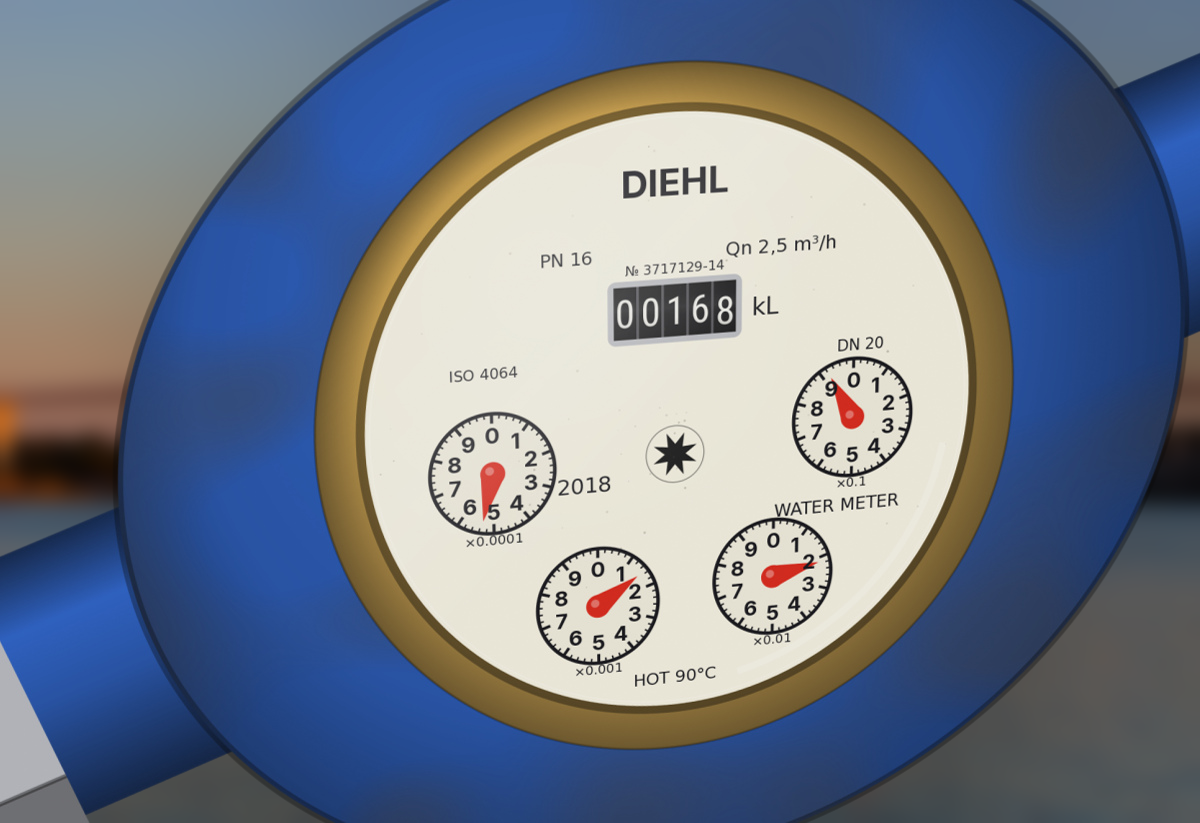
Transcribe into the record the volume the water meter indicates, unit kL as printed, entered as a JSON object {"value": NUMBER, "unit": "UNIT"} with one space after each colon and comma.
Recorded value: {"value": 167.9215, "unit": "kL"}
